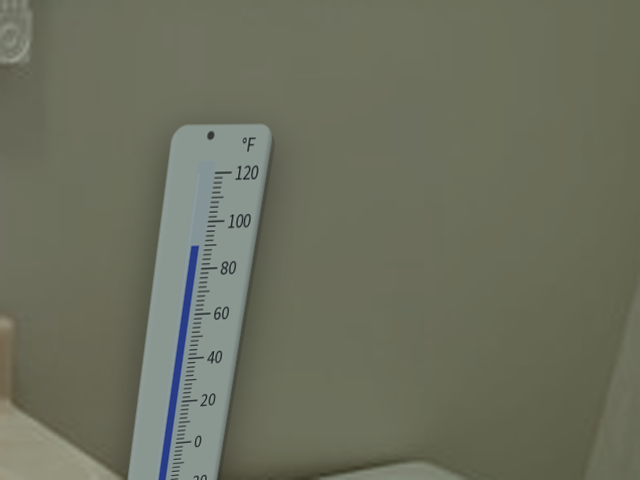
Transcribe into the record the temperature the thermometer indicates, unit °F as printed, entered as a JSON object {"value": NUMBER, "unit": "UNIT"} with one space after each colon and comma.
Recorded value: {"value": 90, "unit": "°F"}
